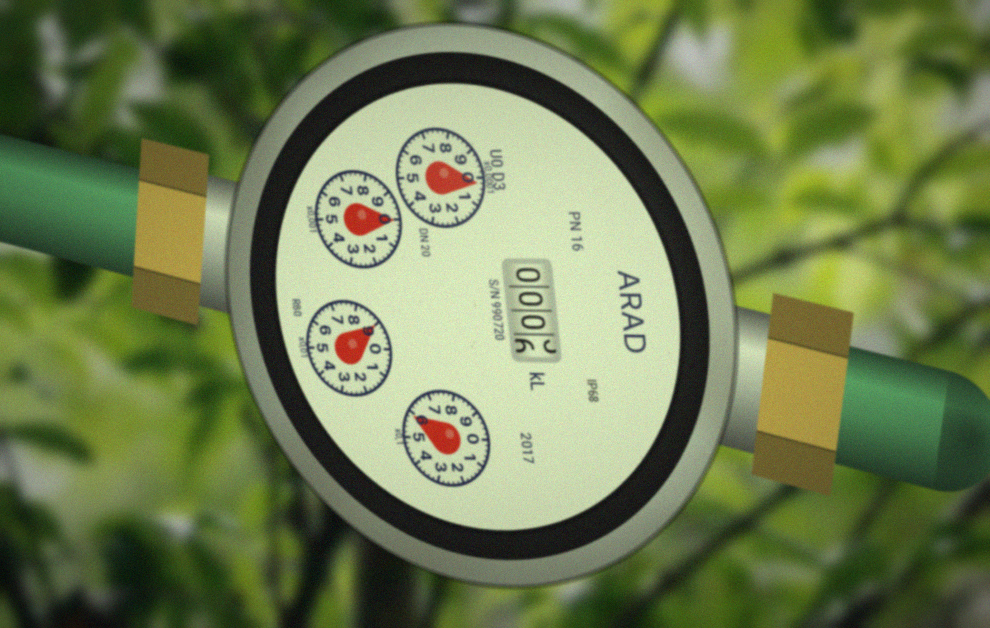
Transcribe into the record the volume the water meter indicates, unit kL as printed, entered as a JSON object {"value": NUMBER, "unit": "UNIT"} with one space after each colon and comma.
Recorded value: {"value": 5.5900, "unit": "kL"}
